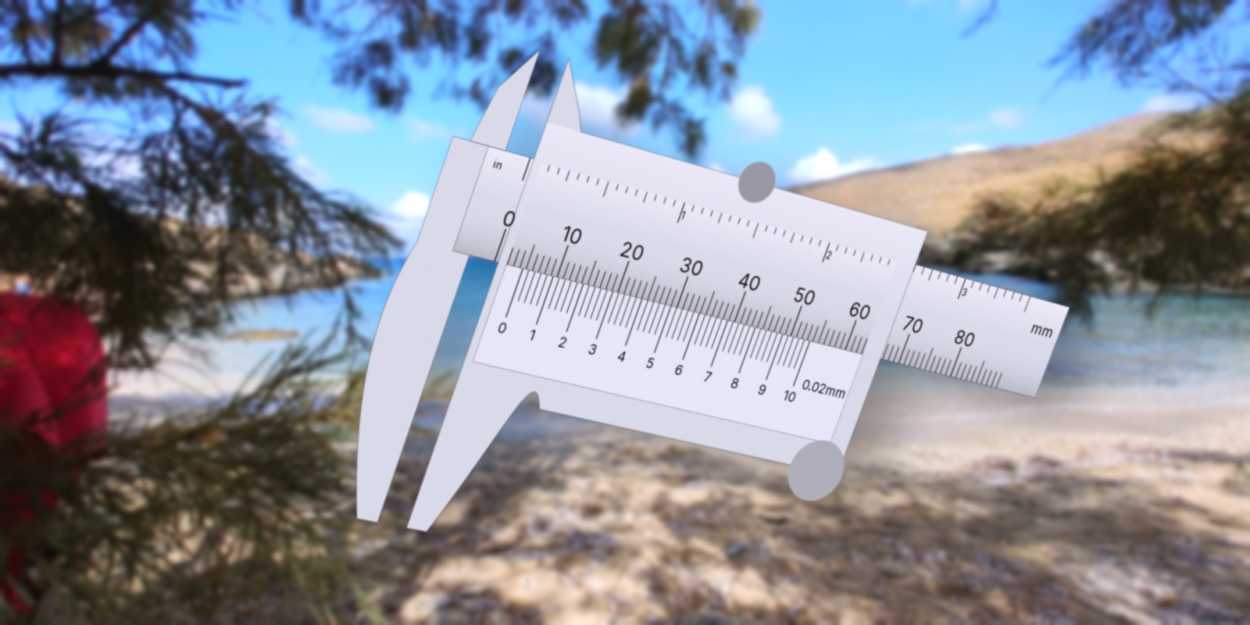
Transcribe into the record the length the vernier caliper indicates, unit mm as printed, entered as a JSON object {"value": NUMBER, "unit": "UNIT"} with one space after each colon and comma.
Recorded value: {"value": 4.5, "unit": "mm"}
